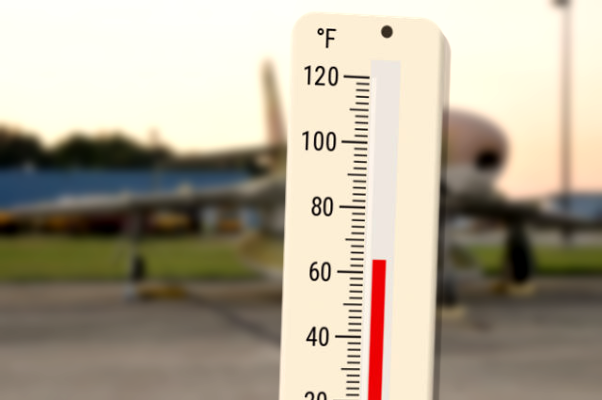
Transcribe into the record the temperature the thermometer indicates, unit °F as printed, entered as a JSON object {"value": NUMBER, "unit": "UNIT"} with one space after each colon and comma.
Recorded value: {"value": 64, "unit": "°F"}
